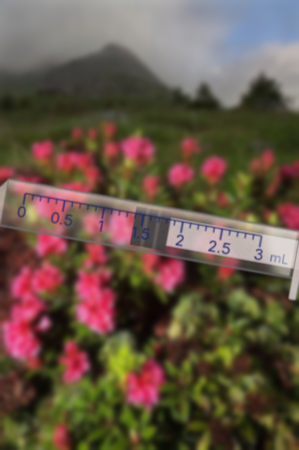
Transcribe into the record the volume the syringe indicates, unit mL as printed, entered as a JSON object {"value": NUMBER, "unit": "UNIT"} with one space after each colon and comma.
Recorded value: {"value": 1.4, "unit": "mL"}
